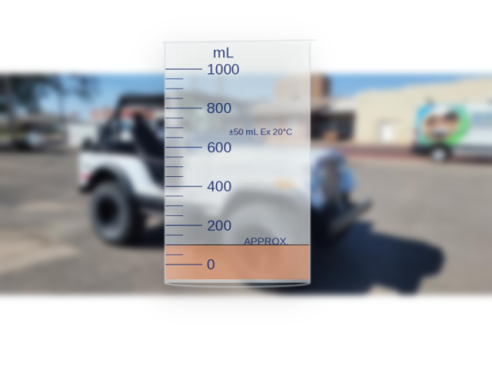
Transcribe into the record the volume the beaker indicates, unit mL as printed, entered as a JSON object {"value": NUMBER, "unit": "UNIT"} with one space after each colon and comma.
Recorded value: {"value": 100, "unit": "mL"}
